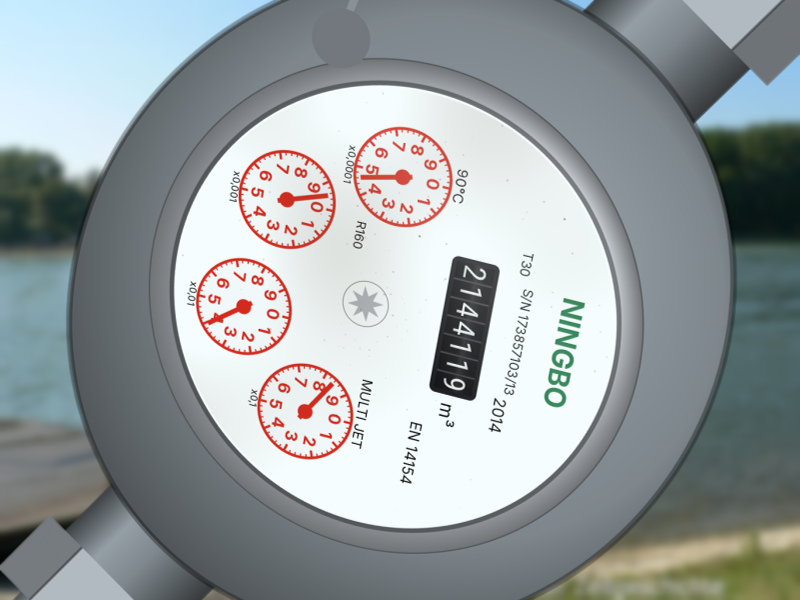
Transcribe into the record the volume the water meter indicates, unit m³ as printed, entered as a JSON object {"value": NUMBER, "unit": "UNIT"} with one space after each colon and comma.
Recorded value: {"value": 2144119.8394, "unit": "m³"}
